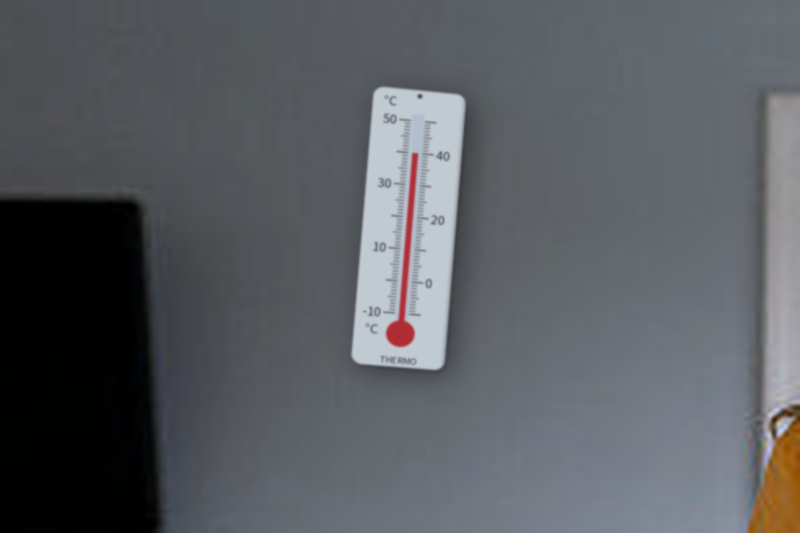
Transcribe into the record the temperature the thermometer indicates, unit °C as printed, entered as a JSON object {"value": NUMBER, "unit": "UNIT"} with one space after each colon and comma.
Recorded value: {"value": 40, "unit": "°C"}
